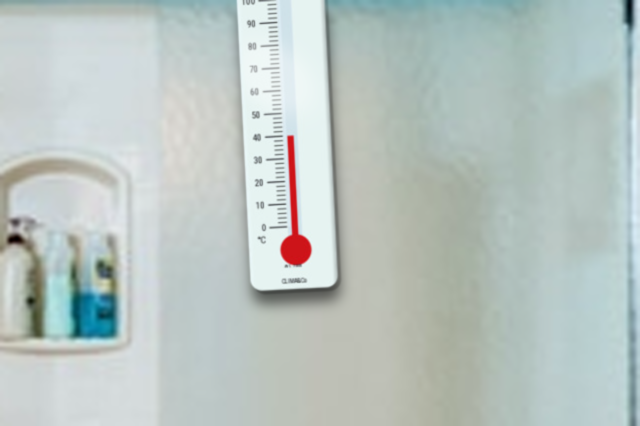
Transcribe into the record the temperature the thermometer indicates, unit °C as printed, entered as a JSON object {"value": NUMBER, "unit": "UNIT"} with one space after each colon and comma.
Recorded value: {"value": 40, "unit": "°C"}
